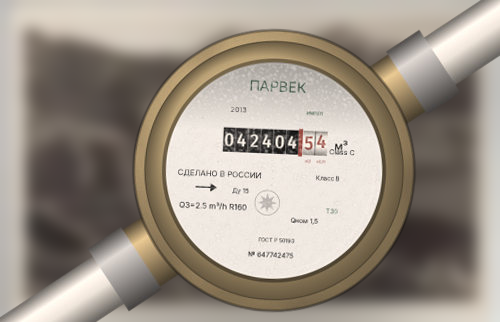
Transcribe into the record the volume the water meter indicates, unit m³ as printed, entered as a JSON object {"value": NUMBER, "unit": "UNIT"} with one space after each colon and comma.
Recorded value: {"value": 42404.54, "unit": "m³"}
